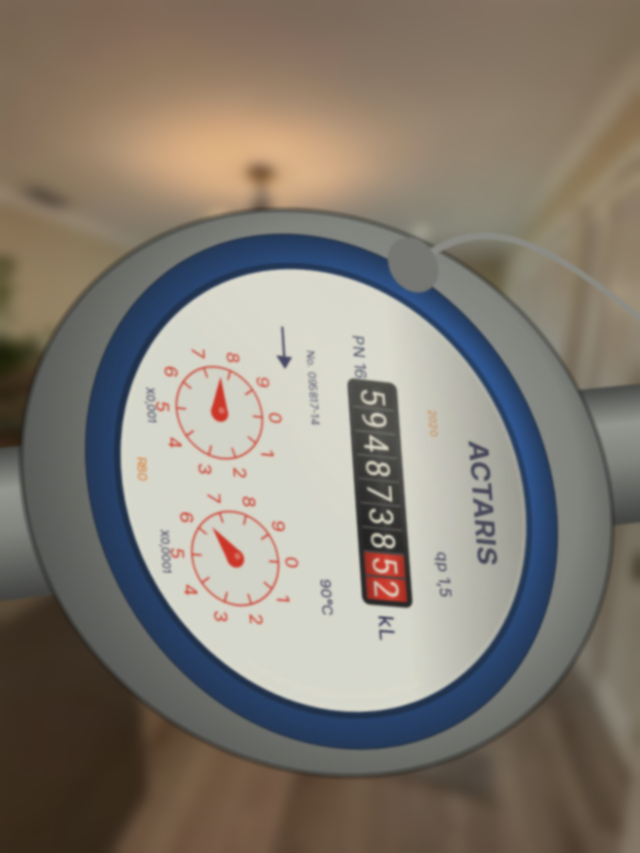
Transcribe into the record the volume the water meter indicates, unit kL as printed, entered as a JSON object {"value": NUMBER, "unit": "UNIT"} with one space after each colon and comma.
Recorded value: {"value": 5948738.5276, "unit": "kL"}
